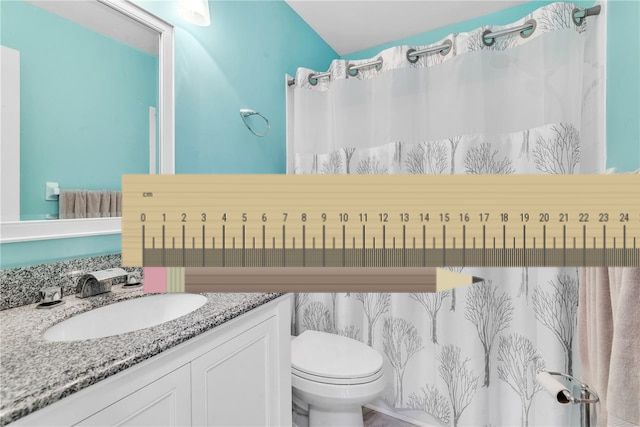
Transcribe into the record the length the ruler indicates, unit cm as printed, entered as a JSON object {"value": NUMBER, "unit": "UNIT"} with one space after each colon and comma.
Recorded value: {"value": 17, "unit": "cm"}
